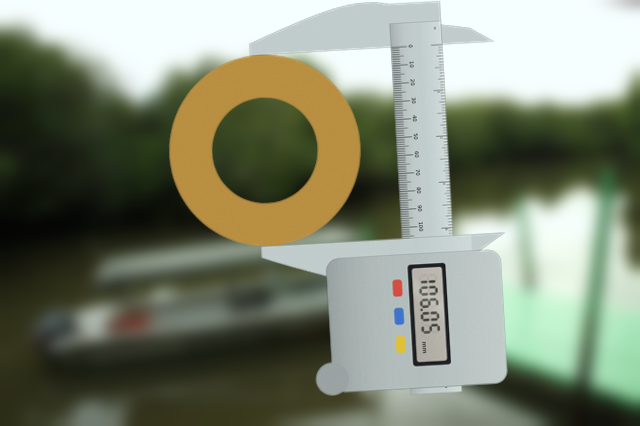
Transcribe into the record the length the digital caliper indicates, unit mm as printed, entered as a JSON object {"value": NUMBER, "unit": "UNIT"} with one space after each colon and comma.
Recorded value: {"value": 106.05, "unit": "mm"}
